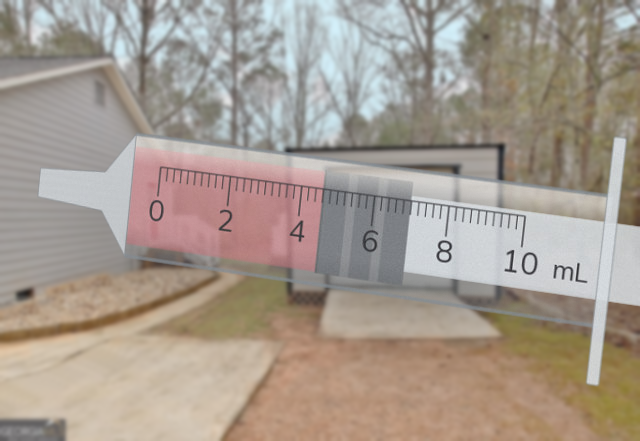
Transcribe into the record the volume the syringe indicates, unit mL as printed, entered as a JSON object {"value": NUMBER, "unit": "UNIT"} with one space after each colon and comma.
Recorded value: {"value": 4.6, "unit": "mL"}
